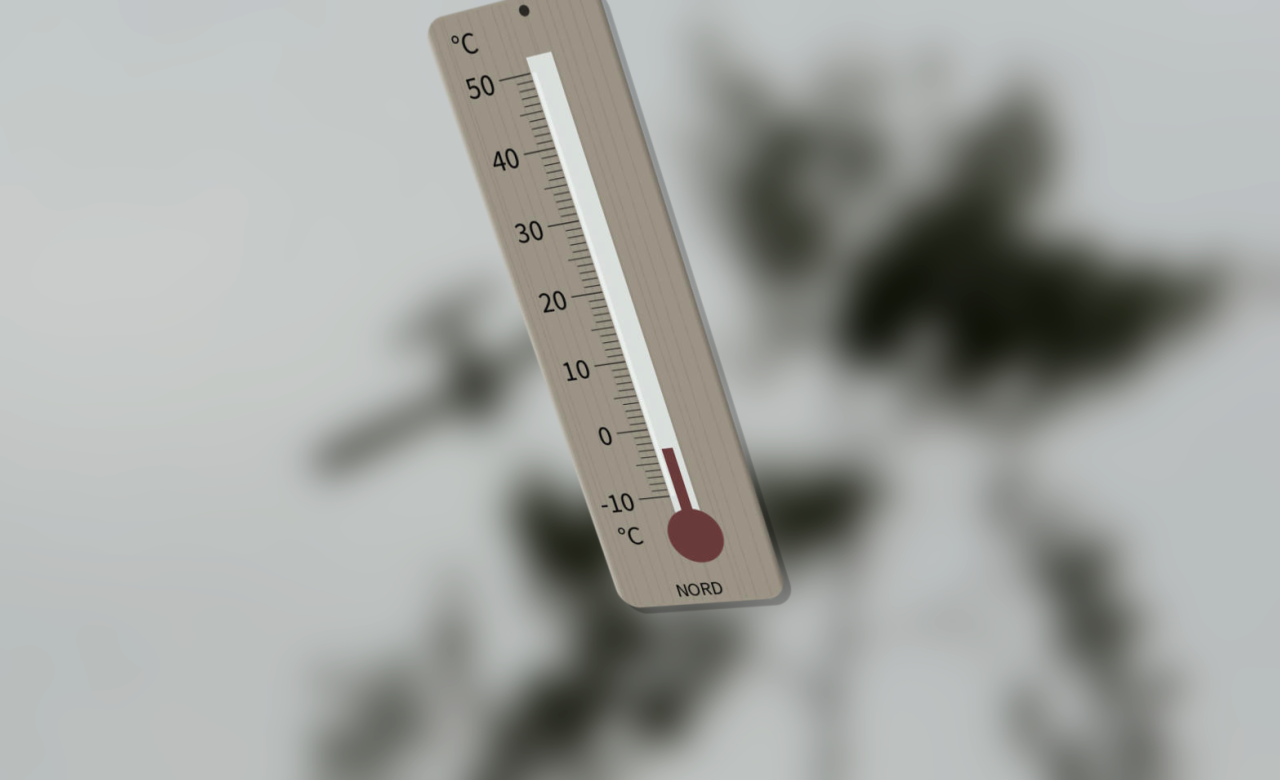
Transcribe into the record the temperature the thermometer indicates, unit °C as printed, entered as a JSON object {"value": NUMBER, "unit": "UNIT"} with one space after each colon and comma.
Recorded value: {"value": -3, "unit": "°C"}
